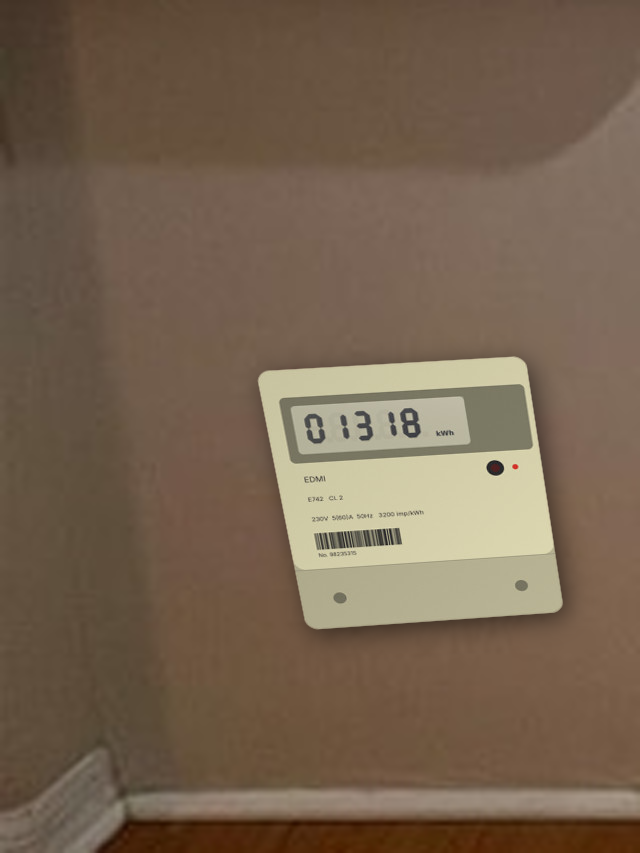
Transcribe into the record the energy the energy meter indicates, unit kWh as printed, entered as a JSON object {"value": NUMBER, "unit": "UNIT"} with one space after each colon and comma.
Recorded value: {"value": 1318, "unit": "kWh"}
